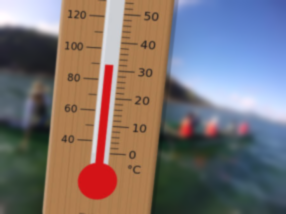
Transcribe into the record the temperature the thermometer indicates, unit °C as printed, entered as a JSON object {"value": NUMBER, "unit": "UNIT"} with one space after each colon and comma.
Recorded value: {"value": 32, "unit": "°C"}
